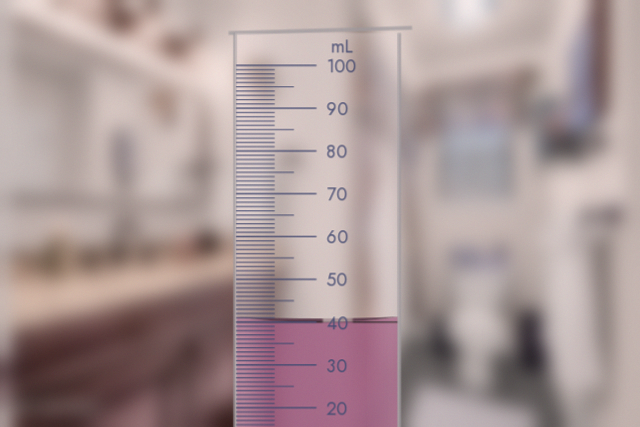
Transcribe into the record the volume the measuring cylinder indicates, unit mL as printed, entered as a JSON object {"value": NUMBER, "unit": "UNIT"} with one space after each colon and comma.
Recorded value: {"value": 40, "unit": "mL"}
